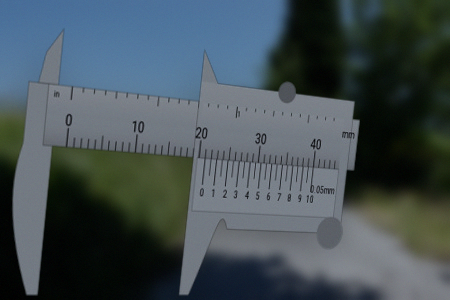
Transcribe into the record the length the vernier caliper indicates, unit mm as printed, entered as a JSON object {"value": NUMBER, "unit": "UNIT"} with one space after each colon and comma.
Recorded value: {"value": 21.0, "unit": "mm"}
